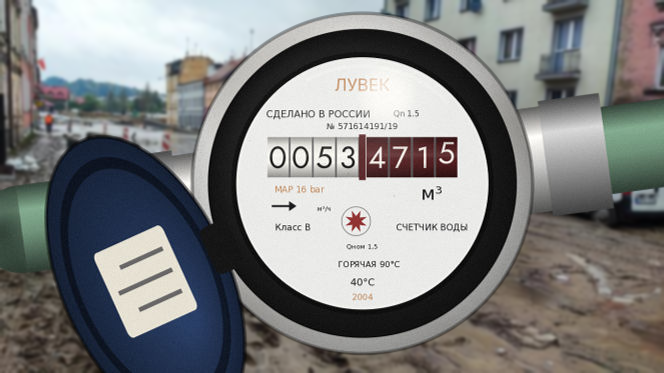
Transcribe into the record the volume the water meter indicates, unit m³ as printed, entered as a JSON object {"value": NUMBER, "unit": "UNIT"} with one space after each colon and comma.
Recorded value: {"value": 53.4715, "unit": "m³"}
